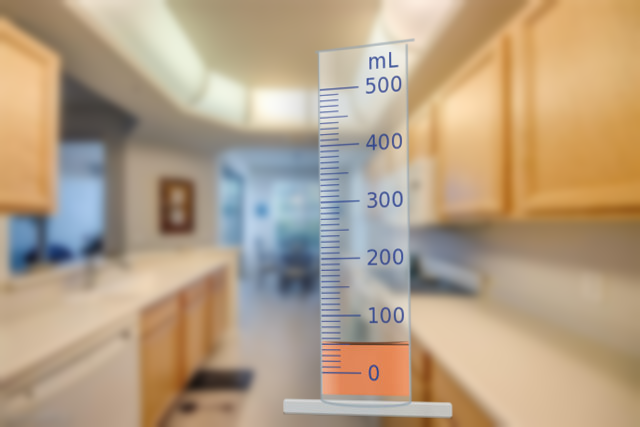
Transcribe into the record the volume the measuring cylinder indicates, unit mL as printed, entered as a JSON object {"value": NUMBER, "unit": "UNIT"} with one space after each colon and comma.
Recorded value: {"value": 50, "unit": "mL"}
